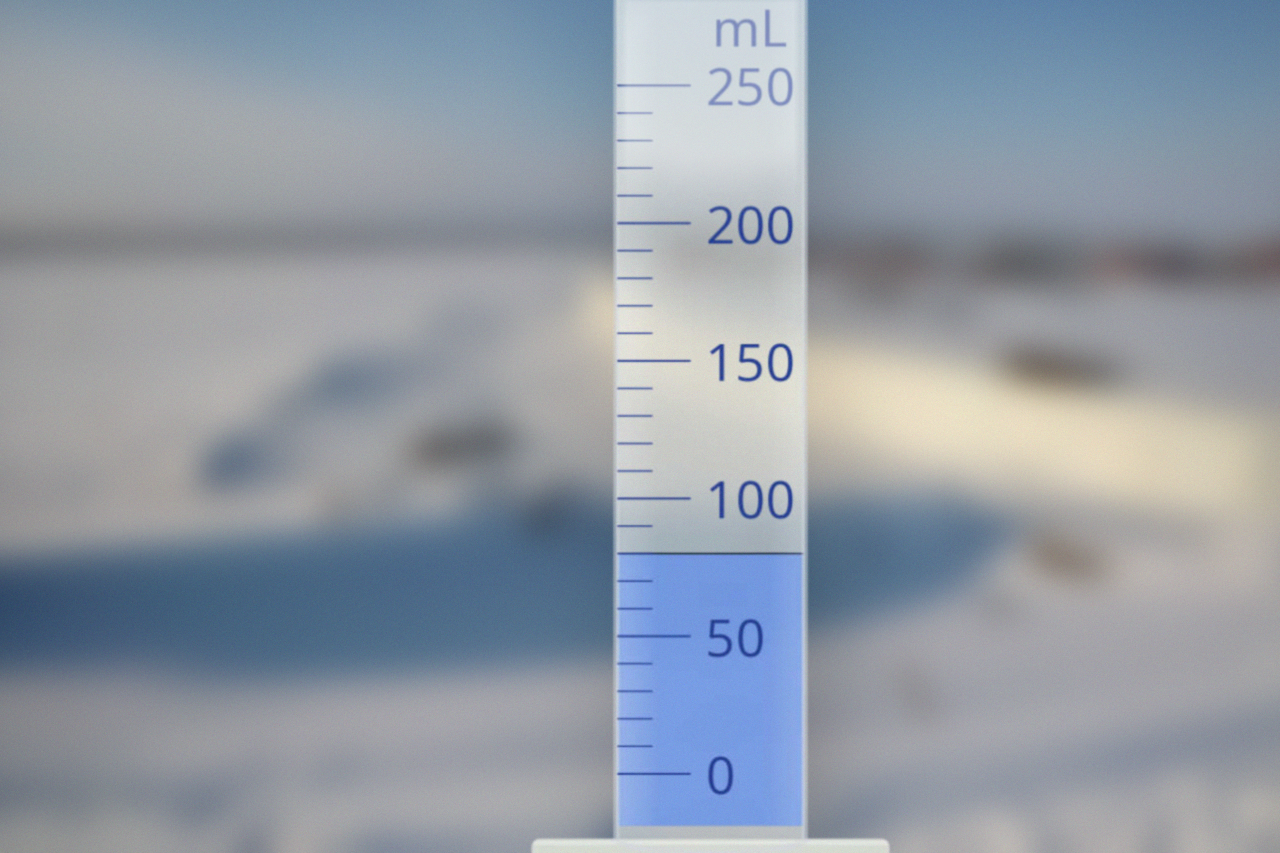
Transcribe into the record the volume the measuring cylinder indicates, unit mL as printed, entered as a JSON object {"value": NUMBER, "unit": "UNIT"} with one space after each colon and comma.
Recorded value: {"value": 80, "unit": "mL"}
